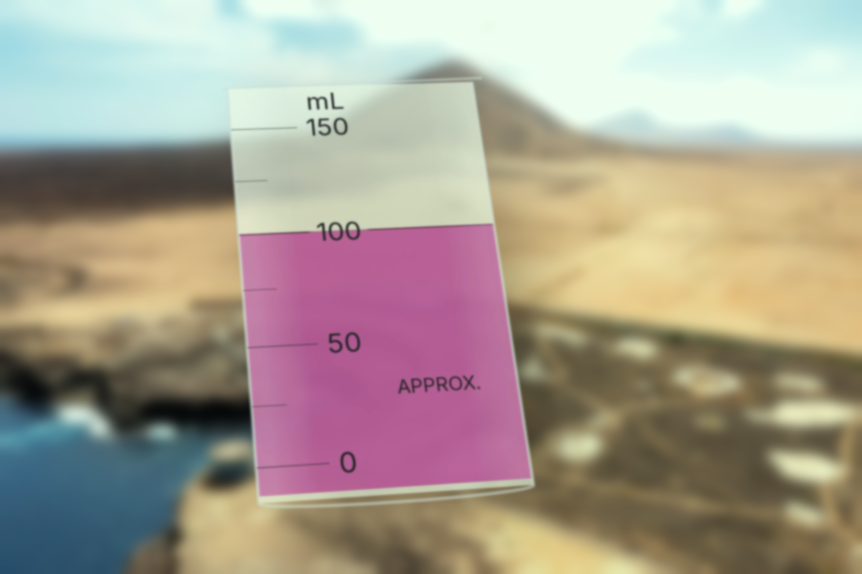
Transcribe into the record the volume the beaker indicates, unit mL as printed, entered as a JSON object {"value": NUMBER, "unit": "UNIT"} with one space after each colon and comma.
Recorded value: {"value": 100, "unit": "mL"}
